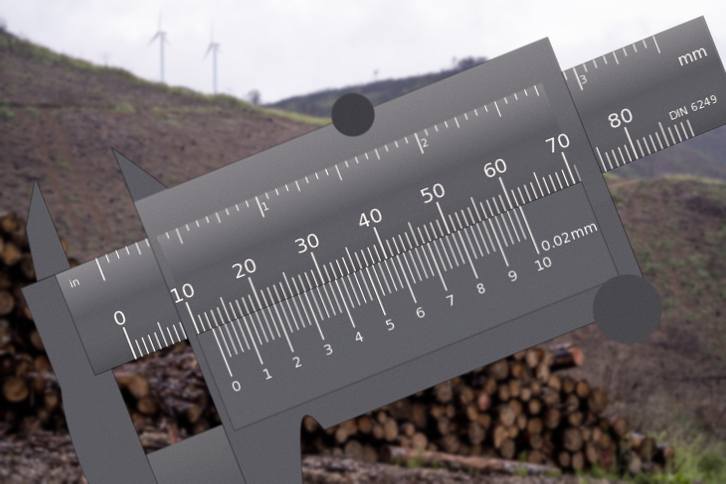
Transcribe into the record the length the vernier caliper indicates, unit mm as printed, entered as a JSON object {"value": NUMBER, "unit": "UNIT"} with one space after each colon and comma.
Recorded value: {"value": 12.2, "unit": "mm"}
